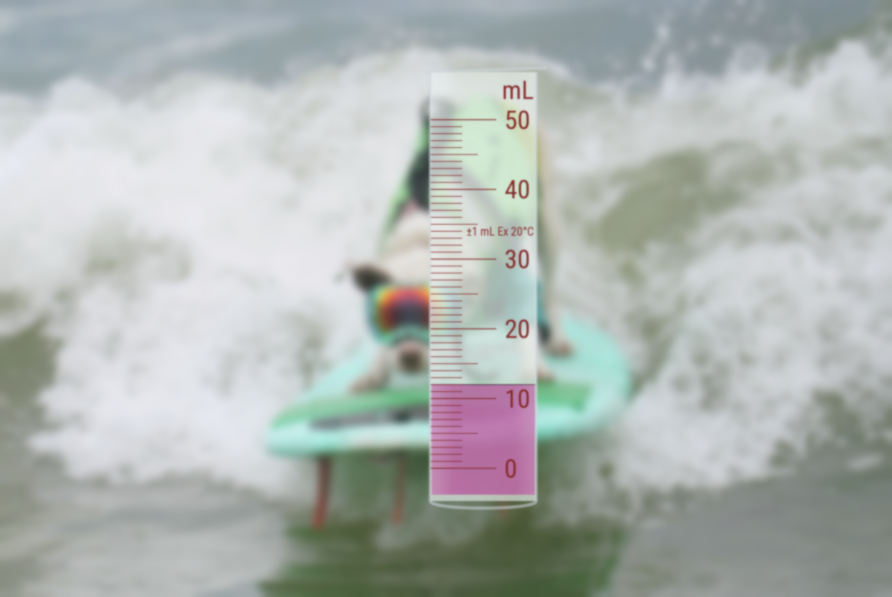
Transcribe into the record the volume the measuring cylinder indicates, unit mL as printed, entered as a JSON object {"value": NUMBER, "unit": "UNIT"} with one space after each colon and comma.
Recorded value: {"value": 12, "unit": "mL"}
